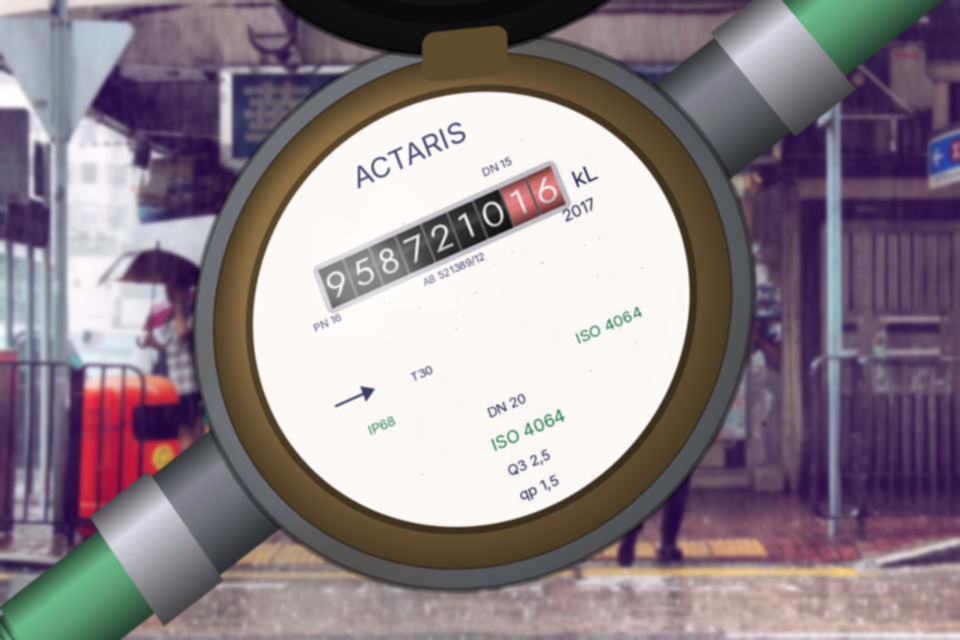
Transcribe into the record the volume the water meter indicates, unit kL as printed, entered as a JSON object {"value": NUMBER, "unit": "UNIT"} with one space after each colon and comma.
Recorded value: {"value": 9587210.16, "unit": "kL"}
